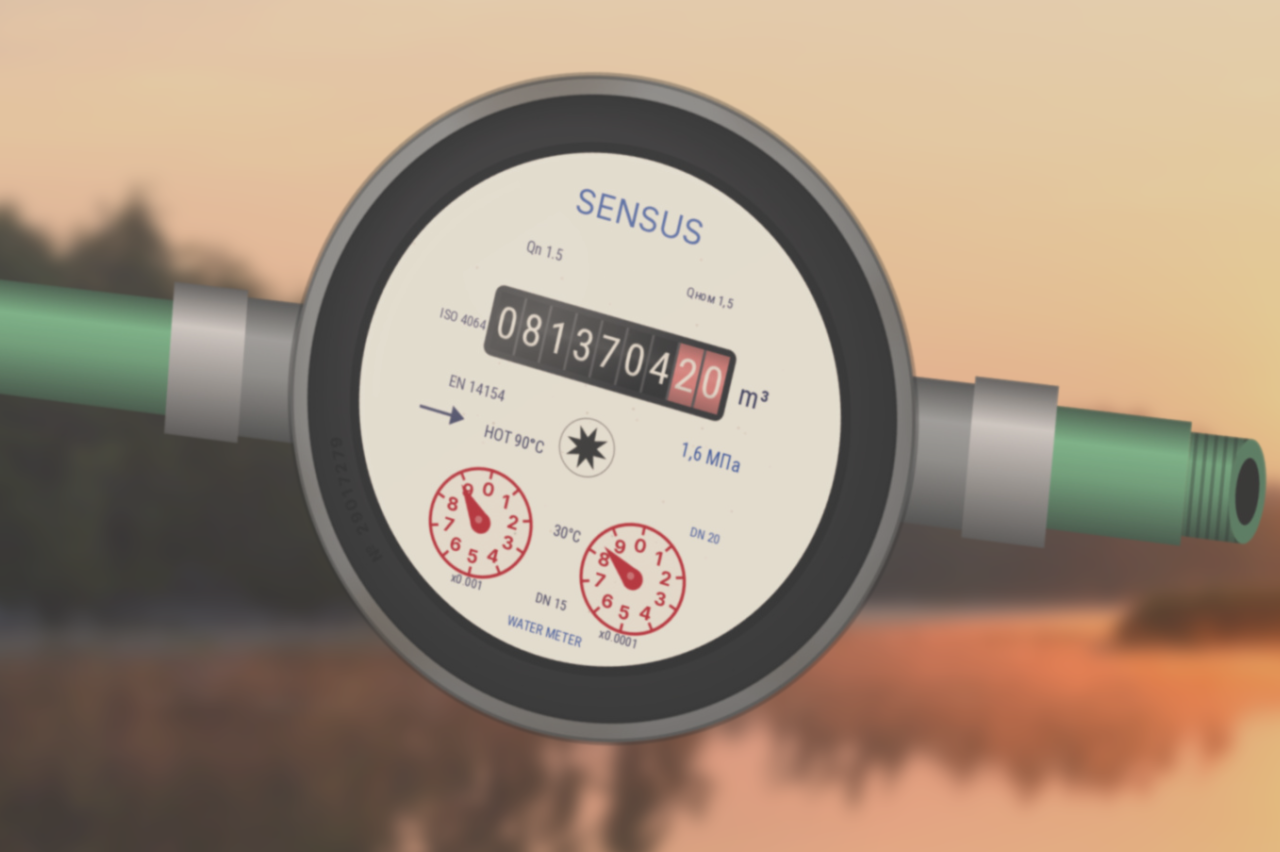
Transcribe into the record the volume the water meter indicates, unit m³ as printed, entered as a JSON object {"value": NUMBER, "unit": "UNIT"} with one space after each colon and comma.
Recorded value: {"value": 813704.2088, "unit": "m³"}
